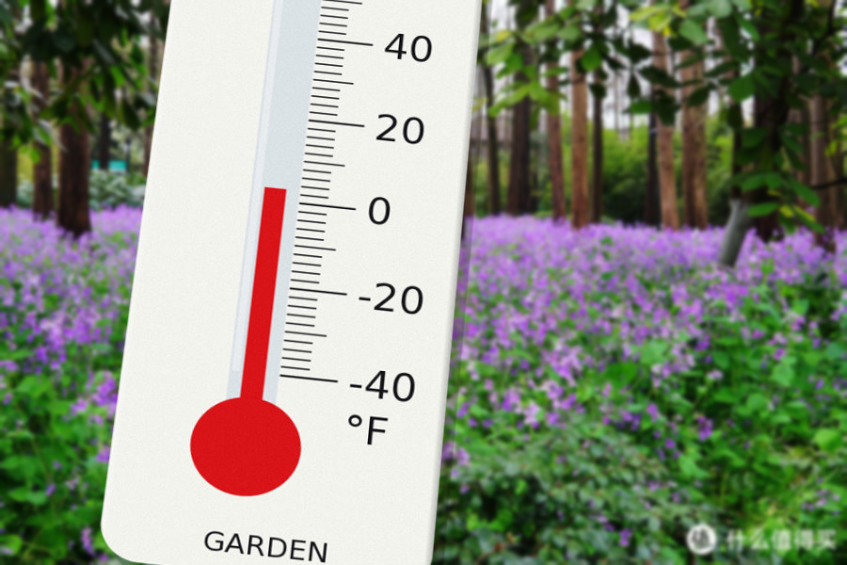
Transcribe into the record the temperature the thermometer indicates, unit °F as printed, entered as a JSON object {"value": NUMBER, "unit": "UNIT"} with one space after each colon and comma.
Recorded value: {"value": 3, "unit": "°F"}
